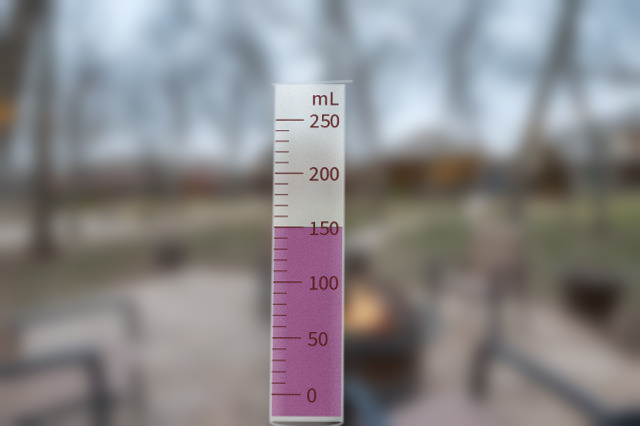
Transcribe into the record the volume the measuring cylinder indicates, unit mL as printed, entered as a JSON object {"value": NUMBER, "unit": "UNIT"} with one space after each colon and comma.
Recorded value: {"value": 150, "unit": "mL"}
